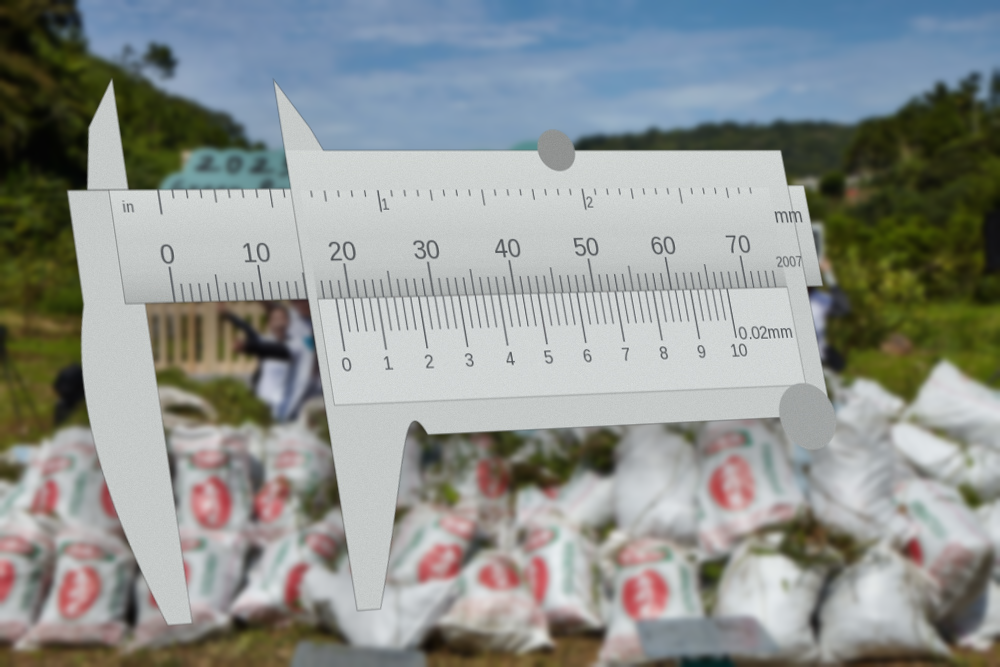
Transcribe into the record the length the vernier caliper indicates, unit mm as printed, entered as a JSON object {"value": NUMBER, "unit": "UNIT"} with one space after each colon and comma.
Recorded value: {"value": 18.4, "unit": "mm"}
